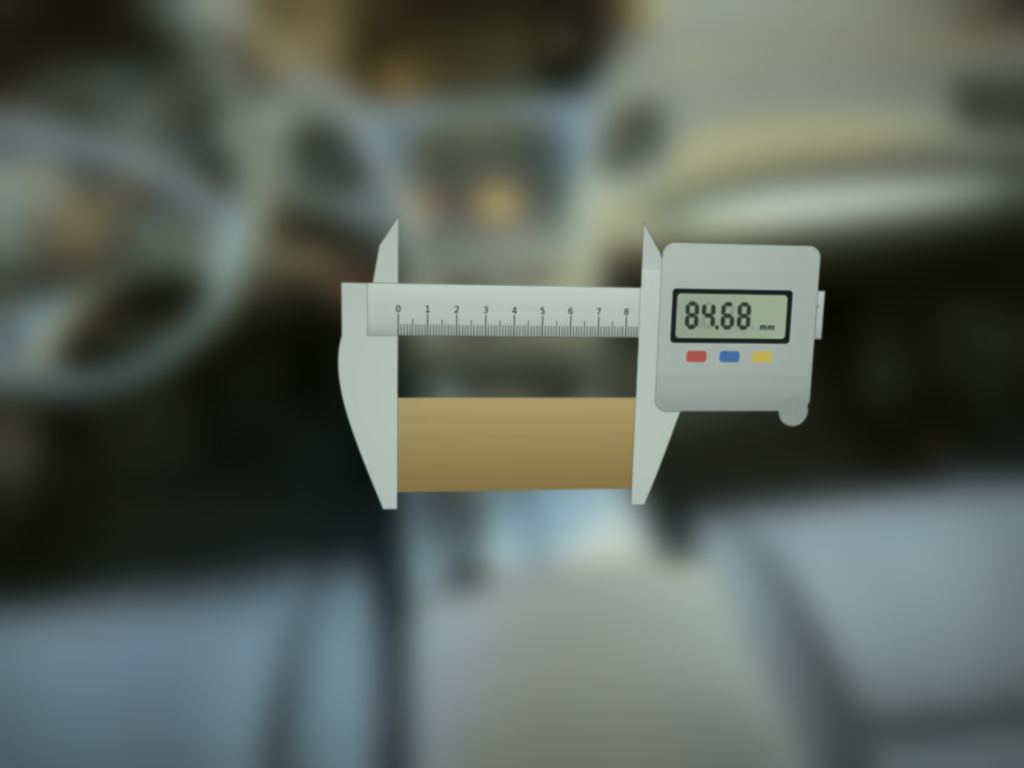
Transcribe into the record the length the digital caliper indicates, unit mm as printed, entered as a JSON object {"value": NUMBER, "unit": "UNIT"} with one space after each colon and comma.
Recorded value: {"value": 84.68, "unit": "mm"}
